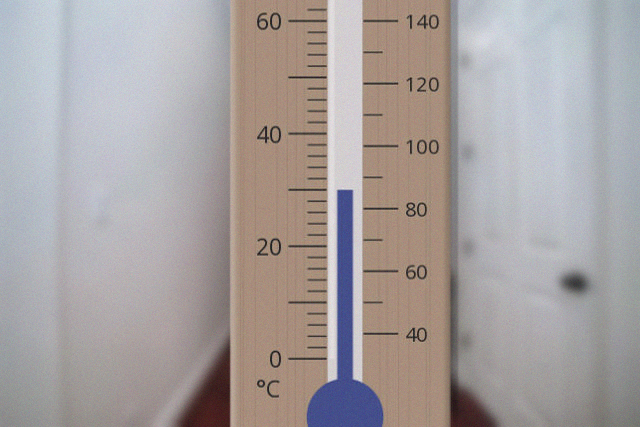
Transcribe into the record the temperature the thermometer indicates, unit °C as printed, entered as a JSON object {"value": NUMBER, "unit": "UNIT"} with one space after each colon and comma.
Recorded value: {"value": 30, "unit": "°C"}
